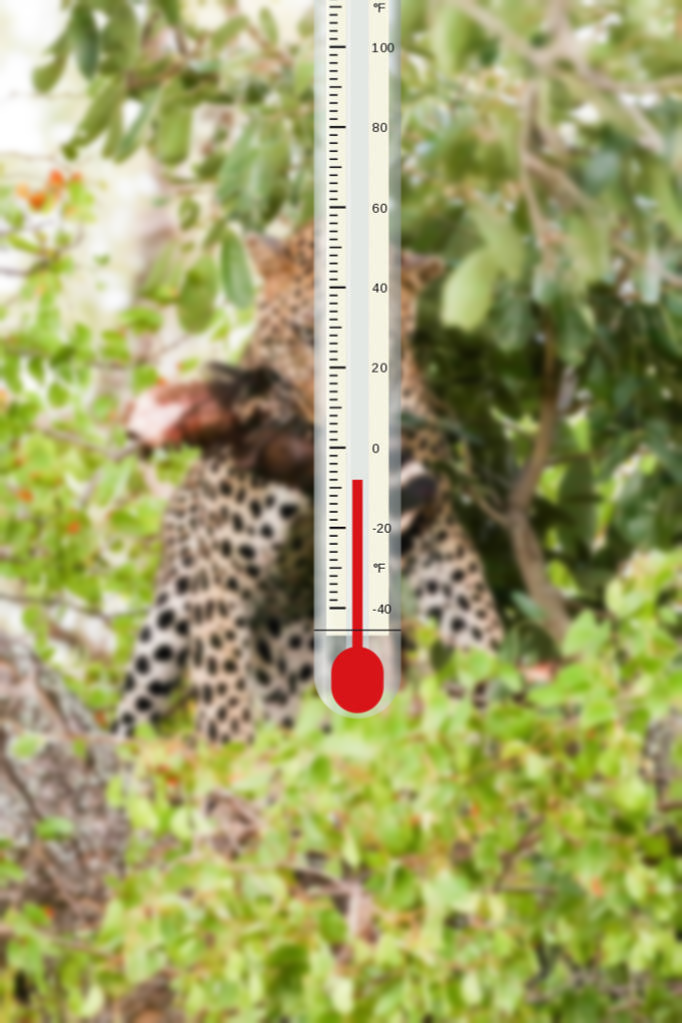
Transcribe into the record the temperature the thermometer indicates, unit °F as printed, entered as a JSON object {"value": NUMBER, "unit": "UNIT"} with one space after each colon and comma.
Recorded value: {"value": -8, "unit": "°F"}
